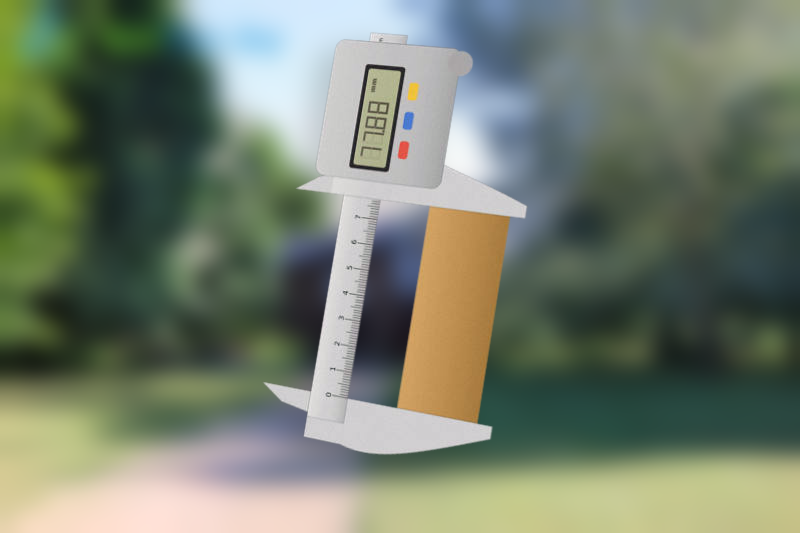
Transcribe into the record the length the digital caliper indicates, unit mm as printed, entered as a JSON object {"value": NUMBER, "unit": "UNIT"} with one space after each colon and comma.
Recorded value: {"value": 77.88, "unit": "mm"}
